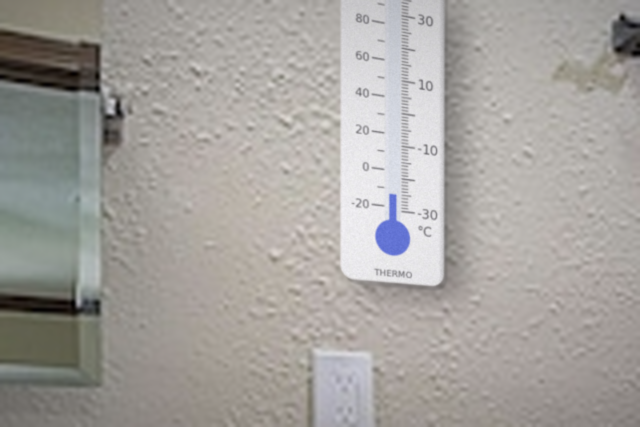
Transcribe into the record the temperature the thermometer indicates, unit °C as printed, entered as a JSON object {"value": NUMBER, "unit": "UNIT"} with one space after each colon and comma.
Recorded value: {"value": -25, "unit": "°C"}
